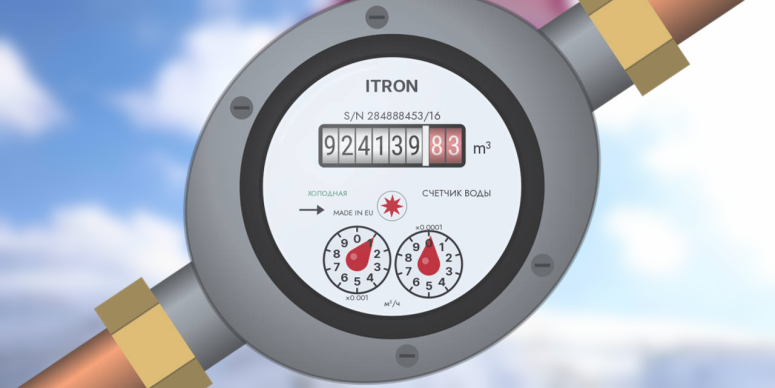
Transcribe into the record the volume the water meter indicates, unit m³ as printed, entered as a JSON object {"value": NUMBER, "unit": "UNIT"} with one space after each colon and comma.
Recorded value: {"value": 924139.8310, "unit": "m³"}
